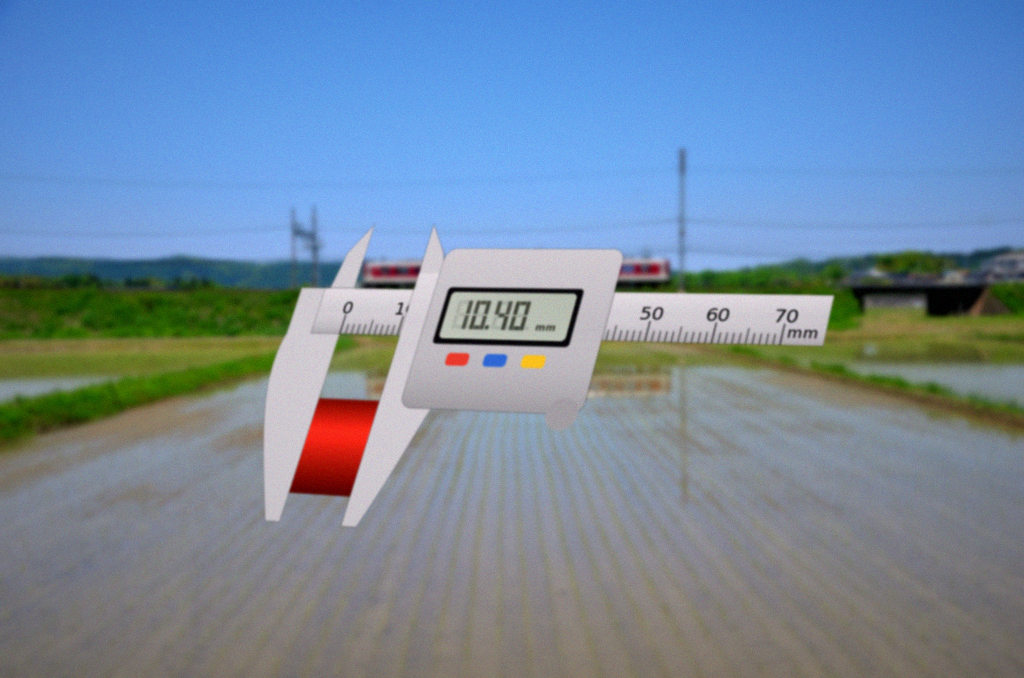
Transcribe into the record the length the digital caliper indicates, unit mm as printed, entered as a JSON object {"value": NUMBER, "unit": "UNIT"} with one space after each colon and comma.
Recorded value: {"value": 10.40, "unit": "mm"}
